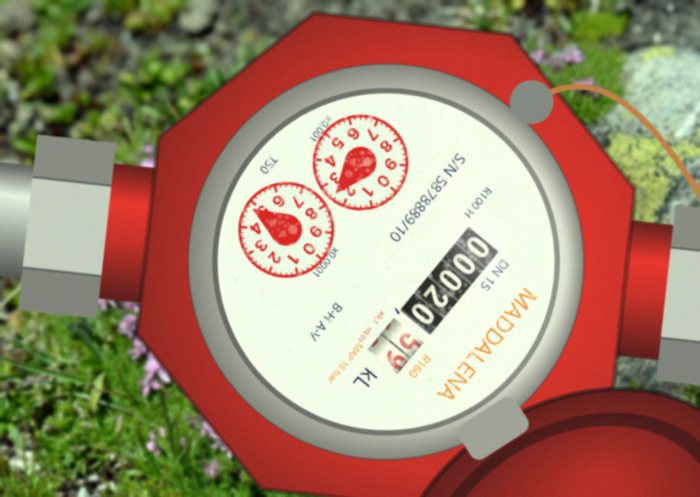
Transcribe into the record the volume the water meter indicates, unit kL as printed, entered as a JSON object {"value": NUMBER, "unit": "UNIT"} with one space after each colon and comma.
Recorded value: {"value": 20.5924, "unit": "kL"}
